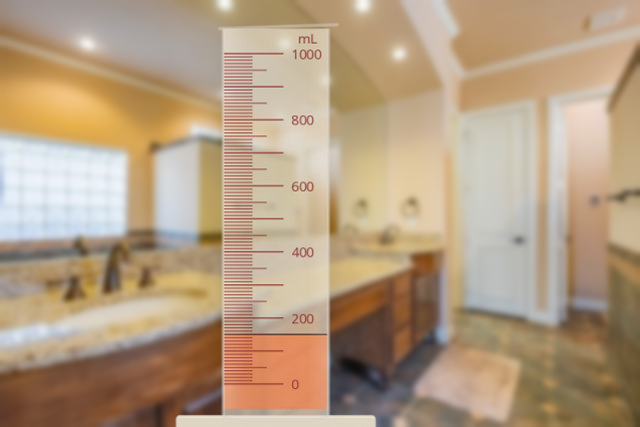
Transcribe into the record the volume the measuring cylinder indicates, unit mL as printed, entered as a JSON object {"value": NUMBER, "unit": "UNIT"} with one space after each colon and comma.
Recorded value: {"value": 150, "unit": "mL"}
